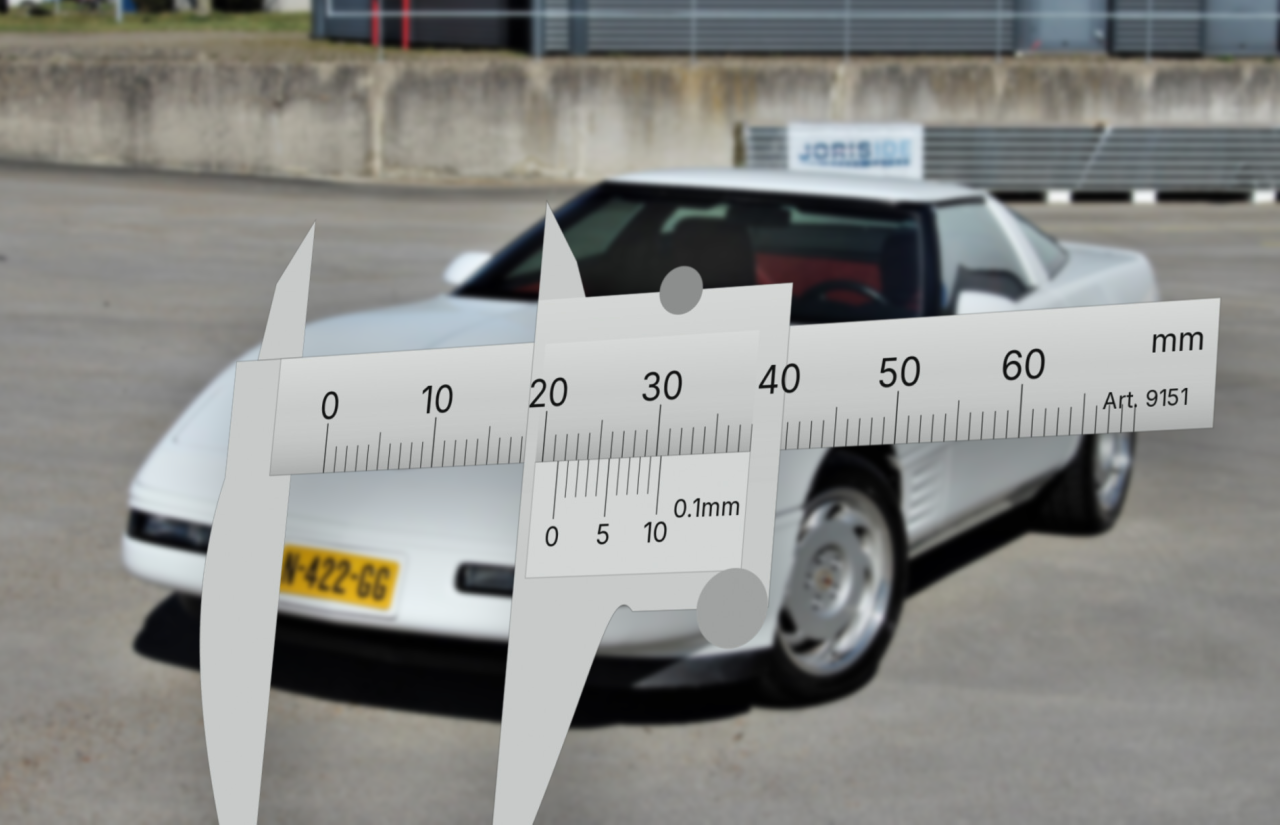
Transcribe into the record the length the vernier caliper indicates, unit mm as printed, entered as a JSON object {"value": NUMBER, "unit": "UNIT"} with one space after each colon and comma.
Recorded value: {"value": 21.4, "unit": "mm"}
